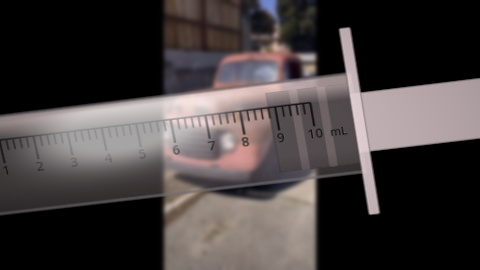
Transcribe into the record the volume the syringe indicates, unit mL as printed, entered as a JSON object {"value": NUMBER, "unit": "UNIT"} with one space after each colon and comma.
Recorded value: {"value": 8.8, "unit": "mL"}
